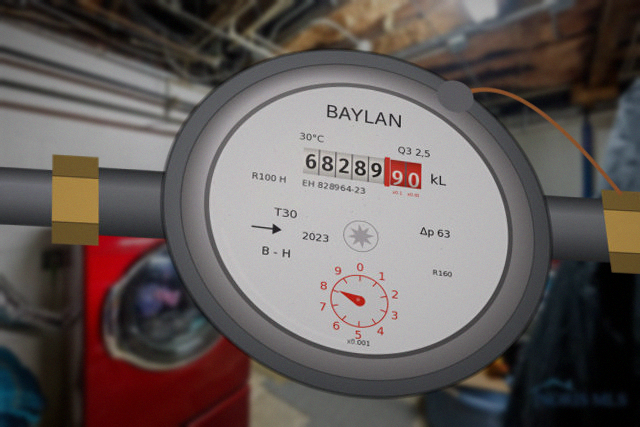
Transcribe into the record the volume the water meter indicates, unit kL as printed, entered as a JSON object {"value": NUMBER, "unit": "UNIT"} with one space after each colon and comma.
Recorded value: {"value": 68289.898, "unit": "kL"}
